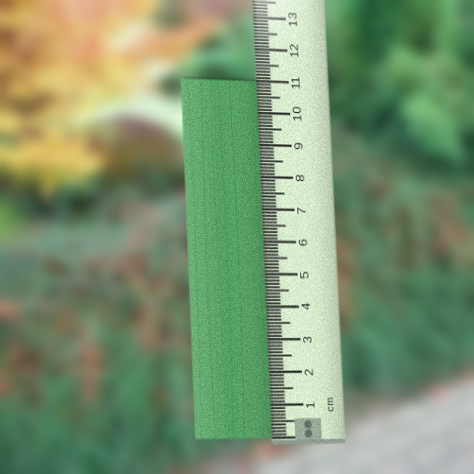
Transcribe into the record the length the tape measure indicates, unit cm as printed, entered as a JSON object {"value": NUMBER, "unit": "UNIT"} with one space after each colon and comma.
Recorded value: {"value": 11, "unit": "cm"}
